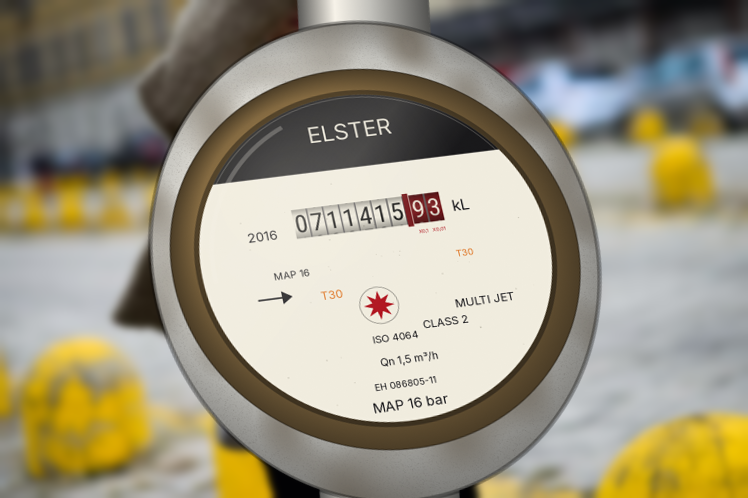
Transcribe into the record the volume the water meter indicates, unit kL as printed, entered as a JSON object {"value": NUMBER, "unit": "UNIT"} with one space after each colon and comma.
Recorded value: {"value": 711415.93, "unit": "kL"}
